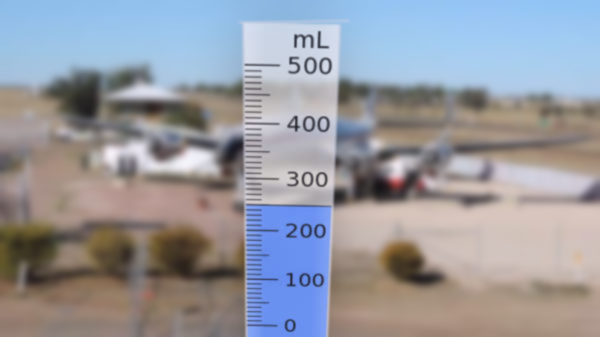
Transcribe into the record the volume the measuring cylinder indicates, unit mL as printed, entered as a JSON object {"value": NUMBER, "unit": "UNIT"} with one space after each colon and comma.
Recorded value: {"value": 250, "unit": "mL"}
